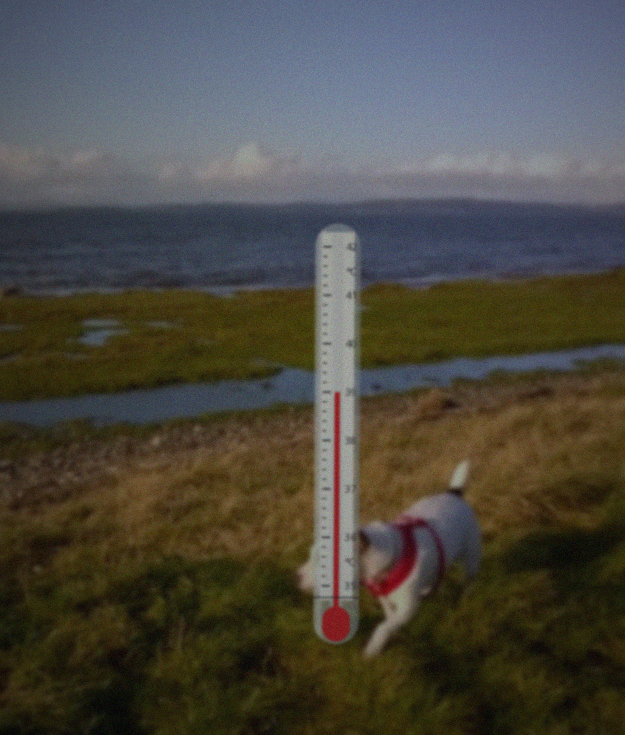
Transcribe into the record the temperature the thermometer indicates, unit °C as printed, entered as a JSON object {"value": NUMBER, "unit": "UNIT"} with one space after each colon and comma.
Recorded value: {"value": 39, "unit": "°C"}
